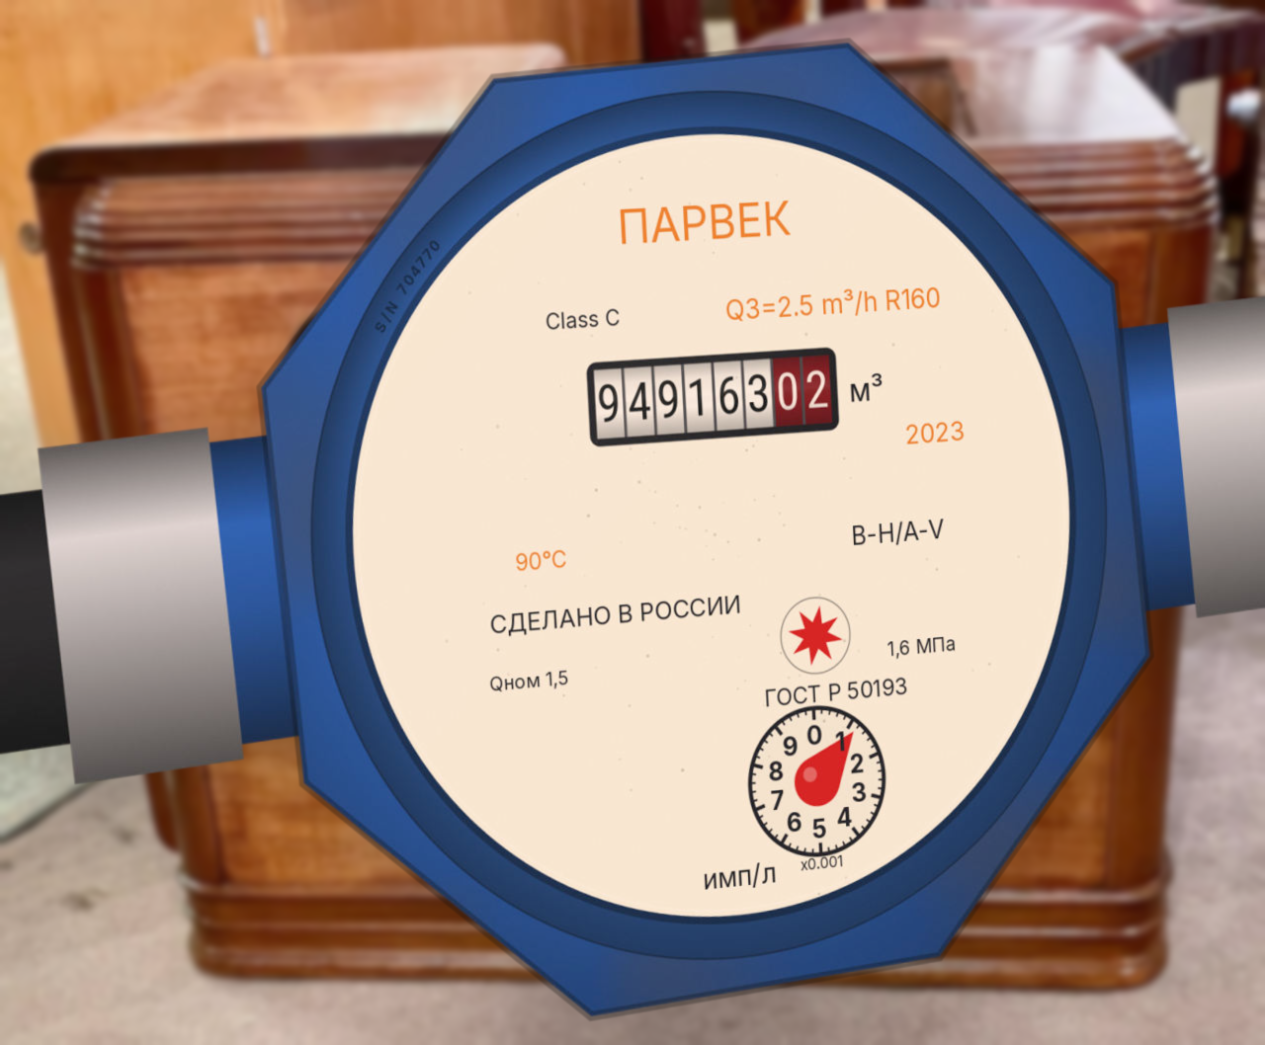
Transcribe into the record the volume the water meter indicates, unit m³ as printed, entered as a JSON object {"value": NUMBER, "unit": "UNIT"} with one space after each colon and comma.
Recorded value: {"value": 949163.021, "unit": "m³"}
